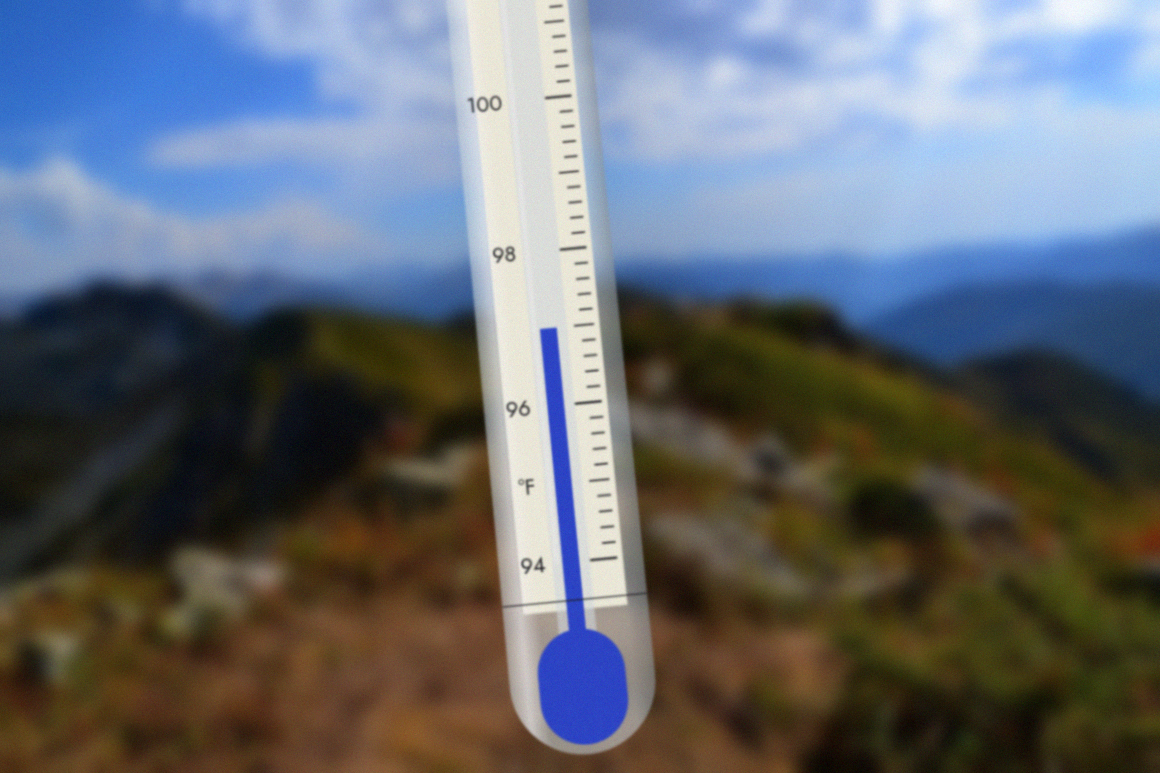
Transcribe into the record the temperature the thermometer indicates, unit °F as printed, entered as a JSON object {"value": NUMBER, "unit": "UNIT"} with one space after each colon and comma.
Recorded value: {"value": 97, "unit": "°F"}
